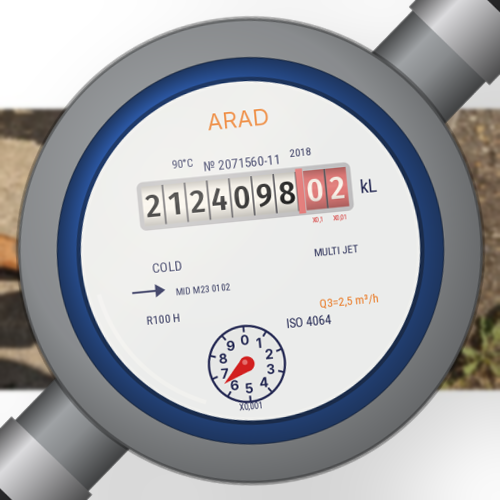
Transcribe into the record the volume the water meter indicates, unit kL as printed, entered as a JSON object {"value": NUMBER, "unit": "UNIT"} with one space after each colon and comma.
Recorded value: {"value": 2124098.026, "unit": "kL"}
